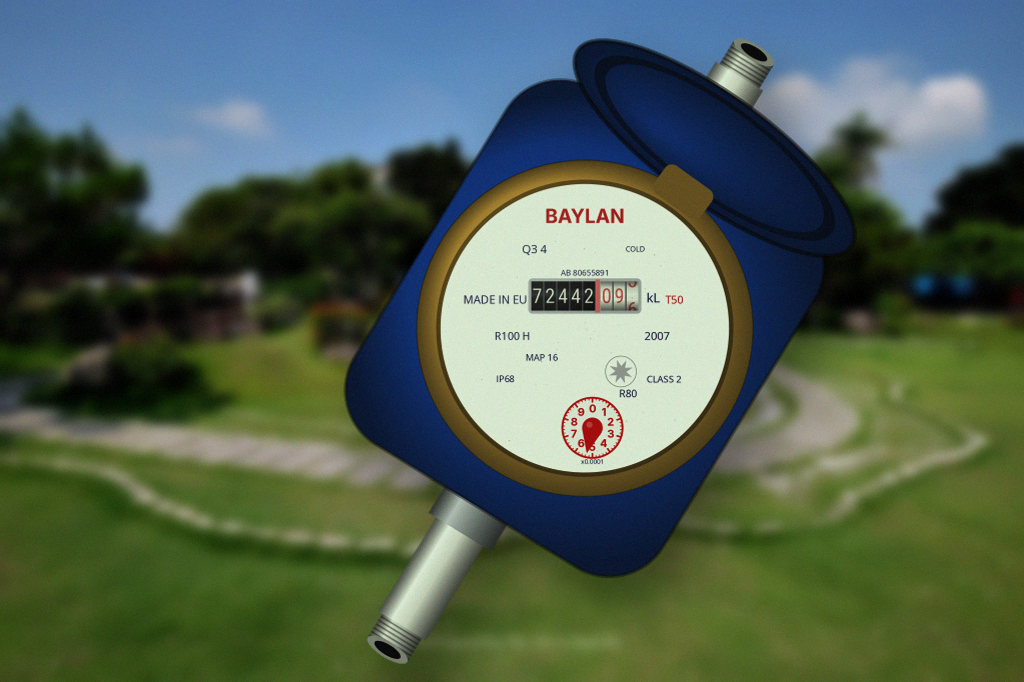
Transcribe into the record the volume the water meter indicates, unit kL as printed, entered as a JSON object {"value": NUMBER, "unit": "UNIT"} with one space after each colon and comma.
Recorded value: {"value": 72442.0955, "unit": "kL"}
